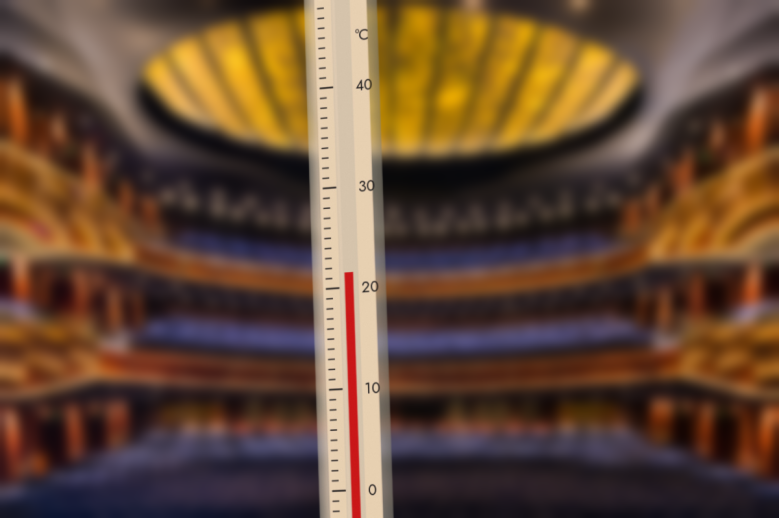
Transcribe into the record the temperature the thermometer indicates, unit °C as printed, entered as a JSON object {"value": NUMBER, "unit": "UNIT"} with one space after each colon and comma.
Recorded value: {"value": 21.5, "unit": "°C"}
